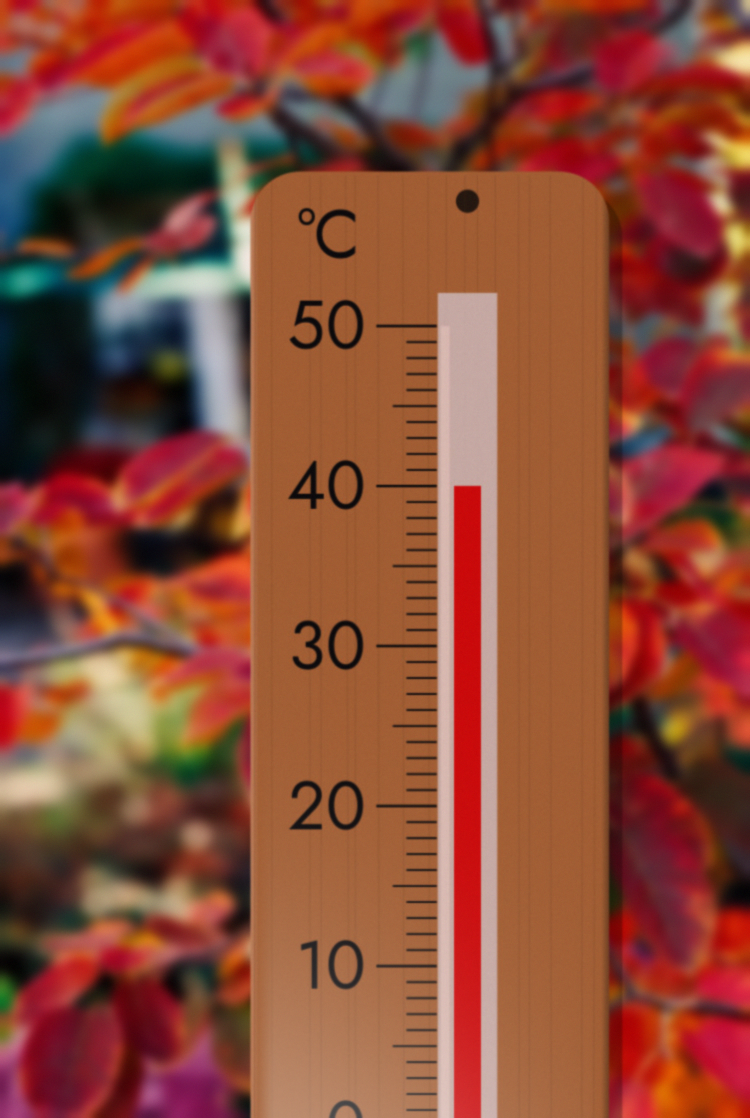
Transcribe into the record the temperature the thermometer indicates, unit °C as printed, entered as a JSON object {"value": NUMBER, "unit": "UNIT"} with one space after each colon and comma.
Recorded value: {"value": 40, "unit": "°C"}
